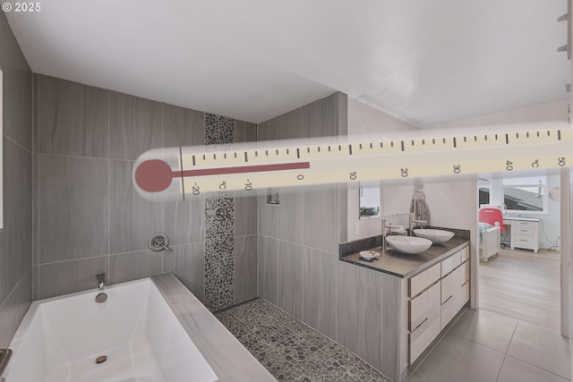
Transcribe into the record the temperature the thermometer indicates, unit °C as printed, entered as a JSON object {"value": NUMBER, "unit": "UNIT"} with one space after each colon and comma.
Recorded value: {"value": 2, "unit": "°C"}
